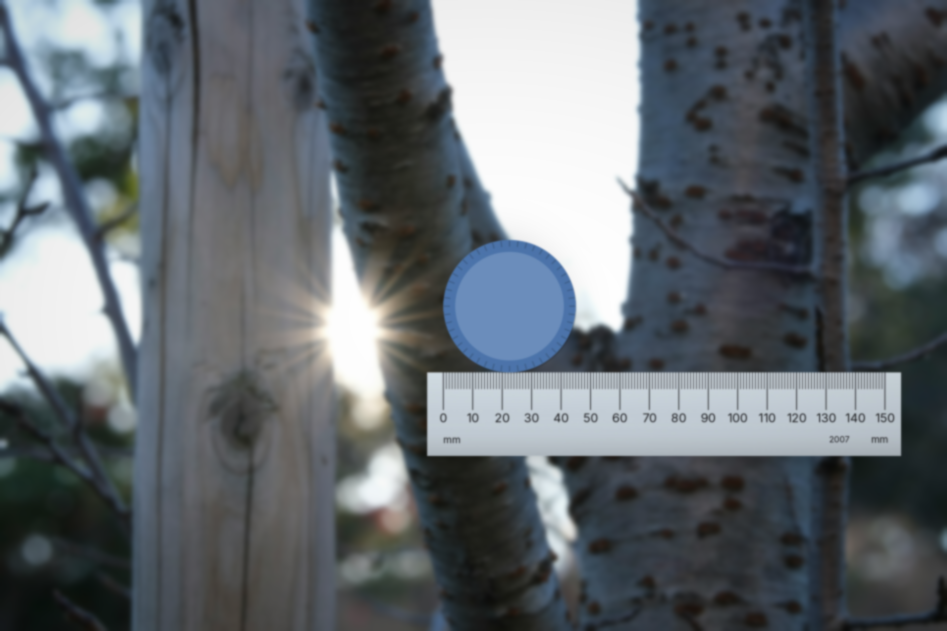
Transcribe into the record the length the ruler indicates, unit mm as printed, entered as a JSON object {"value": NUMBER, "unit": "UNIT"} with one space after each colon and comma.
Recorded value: {"value": 45, "unit": "mm"}
